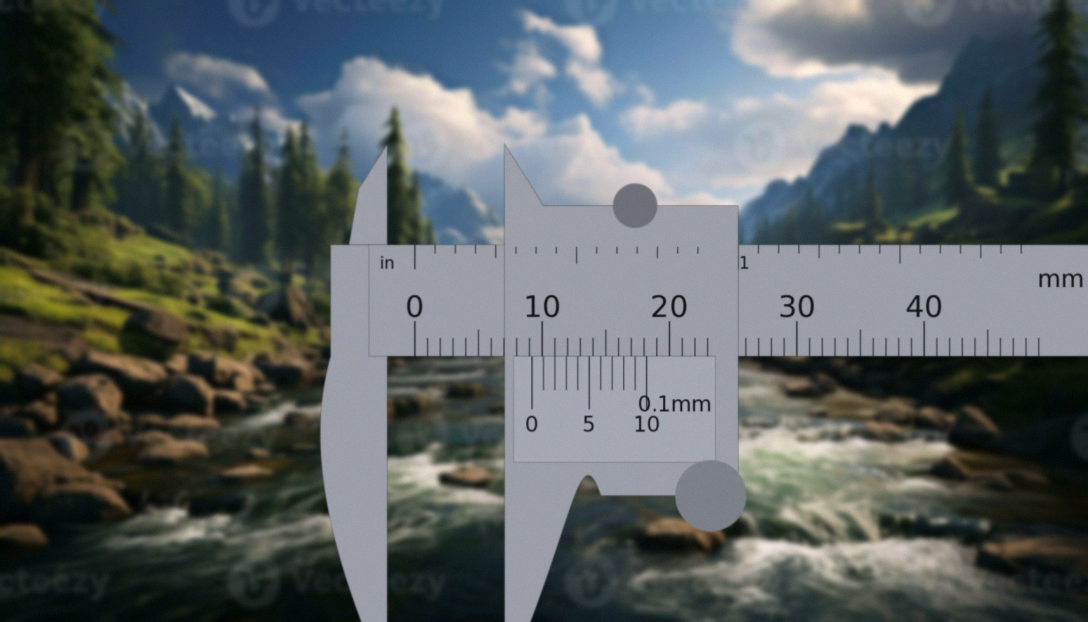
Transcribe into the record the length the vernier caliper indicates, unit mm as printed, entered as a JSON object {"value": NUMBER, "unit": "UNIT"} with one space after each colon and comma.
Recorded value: {"value": 9.2, "unit": "mm"}
